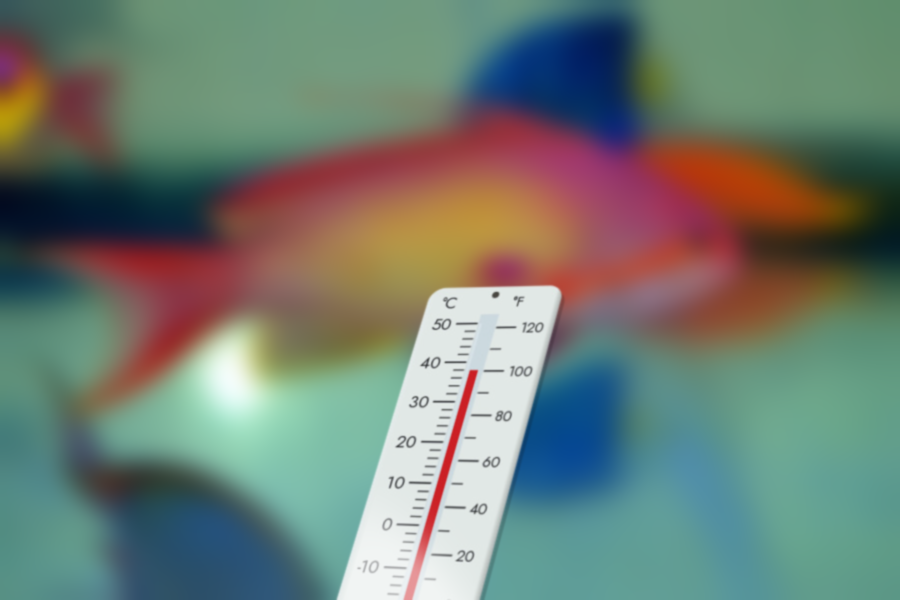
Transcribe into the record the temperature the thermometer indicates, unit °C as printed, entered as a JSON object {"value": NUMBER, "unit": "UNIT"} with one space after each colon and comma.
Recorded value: {"value": 38, "unit": "°C"}
